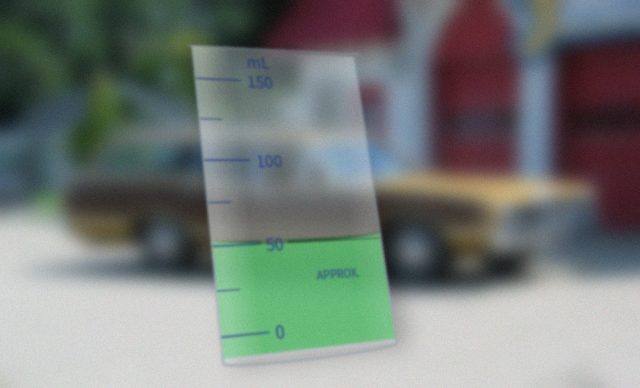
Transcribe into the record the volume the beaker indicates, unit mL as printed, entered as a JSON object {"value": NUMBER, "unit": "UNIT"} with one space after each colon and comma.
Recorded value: {"value": 50, "unit": "mL"}
